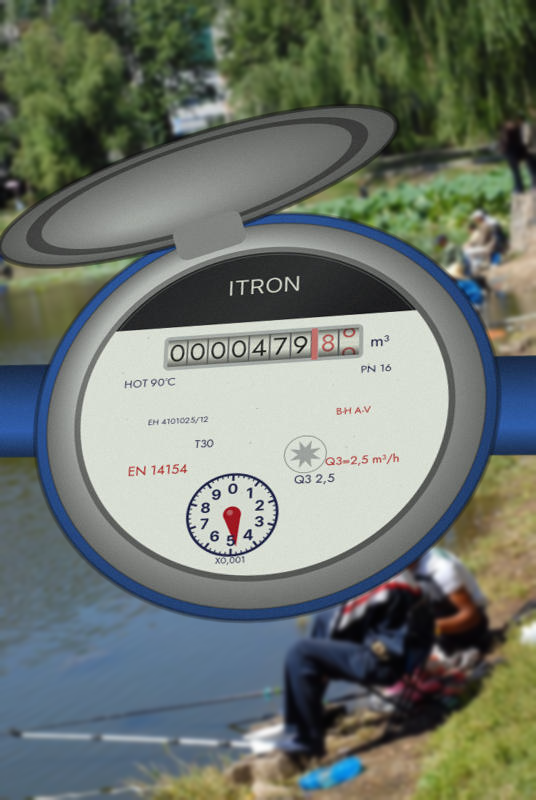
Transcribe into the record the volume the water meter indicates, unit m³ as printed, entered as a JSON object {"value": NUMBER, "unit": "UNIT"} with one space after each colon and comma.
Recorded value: {"value": 479.884, "unit": "m³"}
